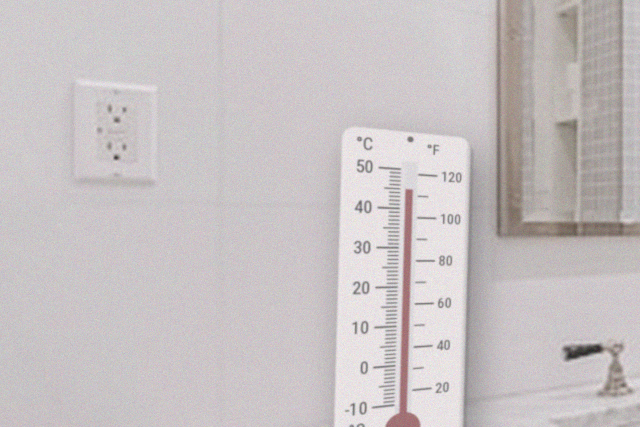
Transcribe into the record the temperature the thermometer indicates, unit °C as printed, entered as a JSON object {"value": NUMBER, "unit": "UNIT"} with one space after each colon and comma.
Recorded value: {"value": 45, "unit": "°C"}
